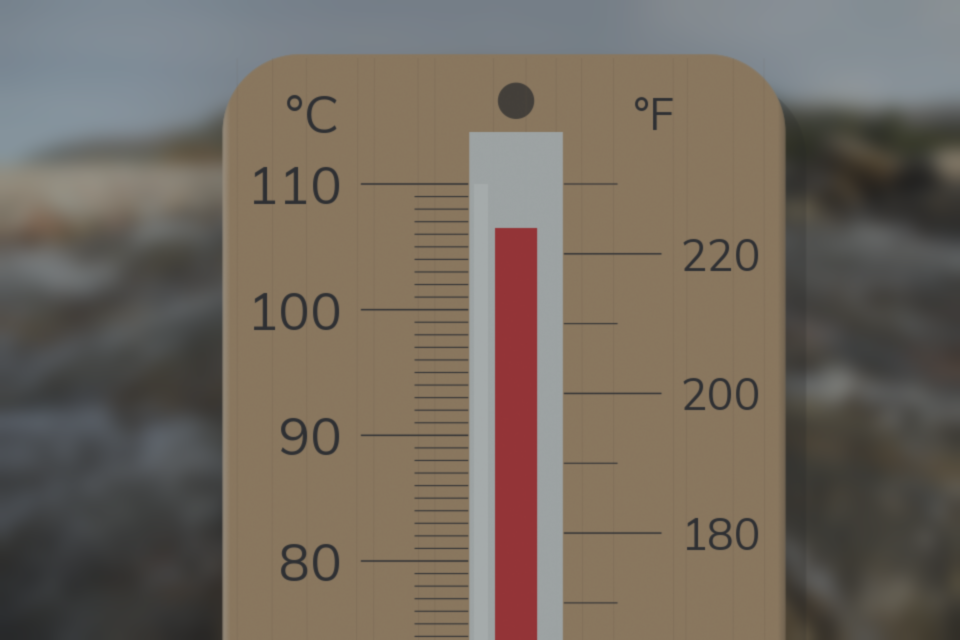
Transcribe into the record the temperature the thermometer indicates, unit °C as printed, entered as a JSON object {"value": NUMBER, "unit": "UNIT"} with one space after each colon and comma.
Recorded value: {"value": 106.5, "unit": "°C"}
